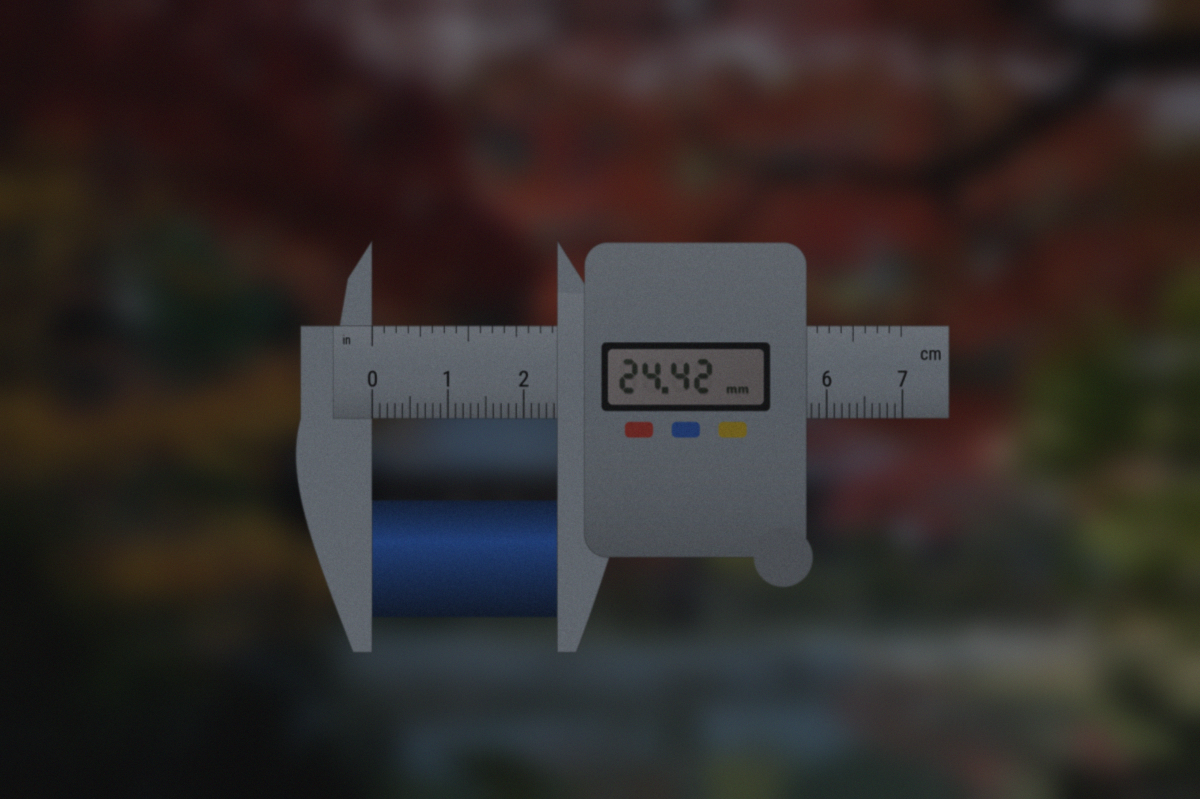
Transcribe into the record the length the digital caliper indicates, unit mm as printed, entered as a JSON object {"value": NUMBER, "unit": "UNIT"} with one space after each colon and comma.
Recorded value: {"value": 24.42, "unit": "mm"}
